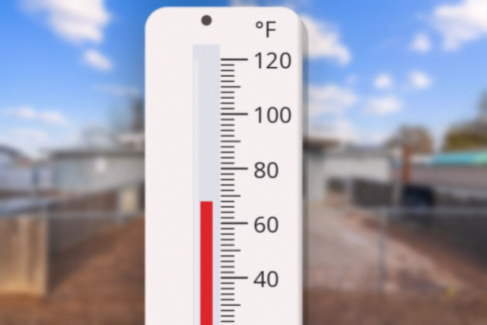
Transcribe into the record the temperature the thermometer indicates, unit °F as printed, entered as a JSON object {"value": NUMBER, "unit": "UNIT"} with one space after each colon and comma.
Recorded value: {"value": 68, "unit": "°F"}
